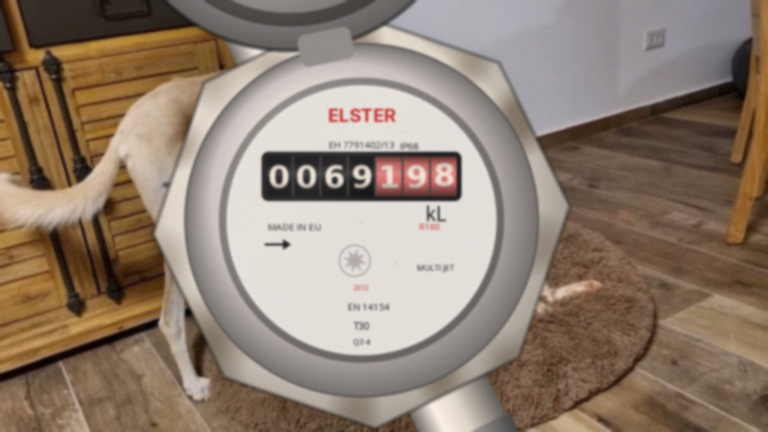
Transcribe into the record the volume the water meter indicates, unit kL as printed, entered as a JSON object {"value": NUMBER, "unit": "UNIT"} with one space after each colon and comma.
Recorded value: {"value": 69.198, "unit": "kL"}
